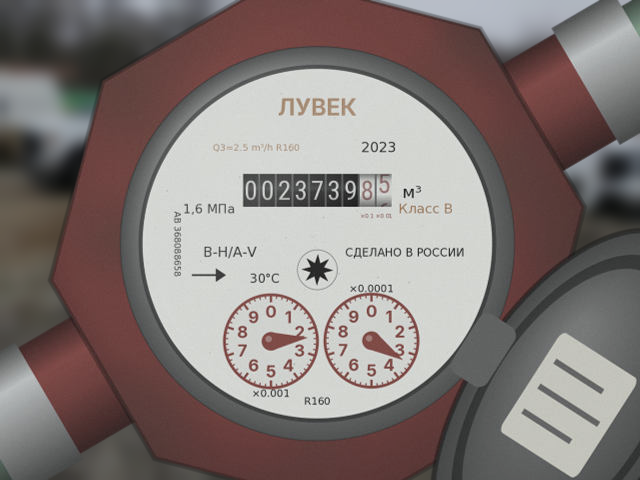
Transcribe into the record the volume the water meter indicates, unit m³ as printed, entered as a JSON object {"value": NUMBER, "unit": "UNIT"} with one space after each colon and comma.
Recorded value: {"value": 23739.8523, "unit": "m³"}
